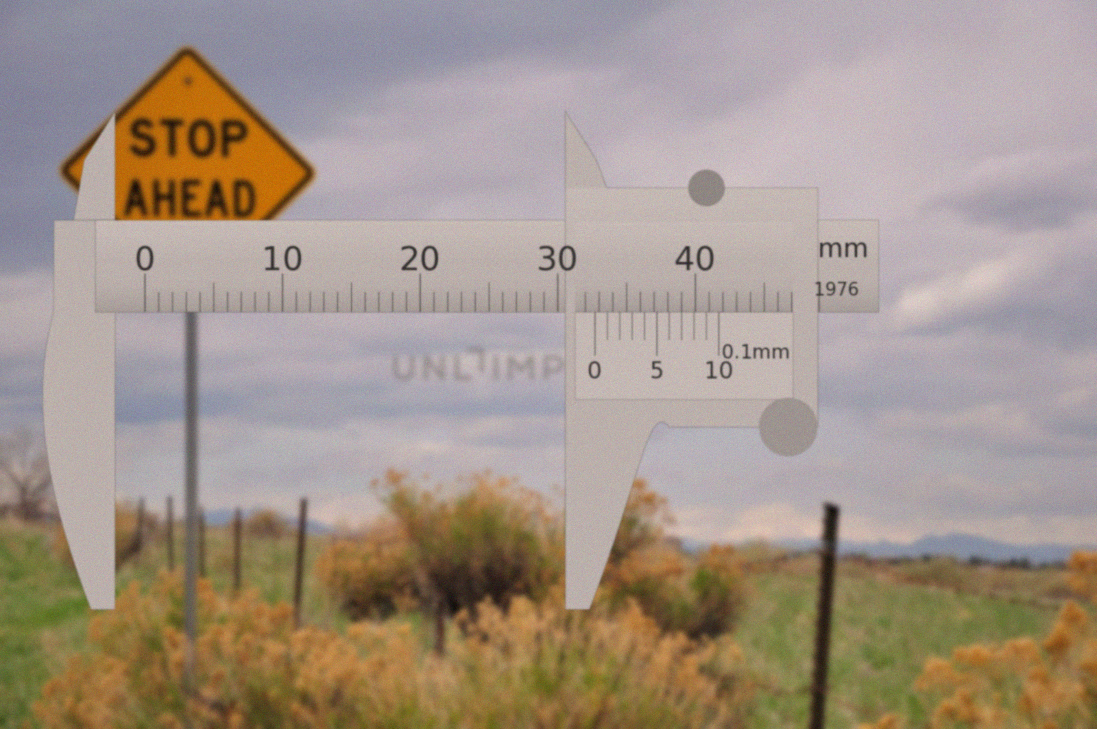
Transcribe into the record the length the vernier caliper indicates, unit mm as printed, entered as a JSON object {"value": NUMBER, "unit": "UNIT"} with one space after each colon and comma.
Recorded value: {"value": 32.7, "unit": "mm"}
